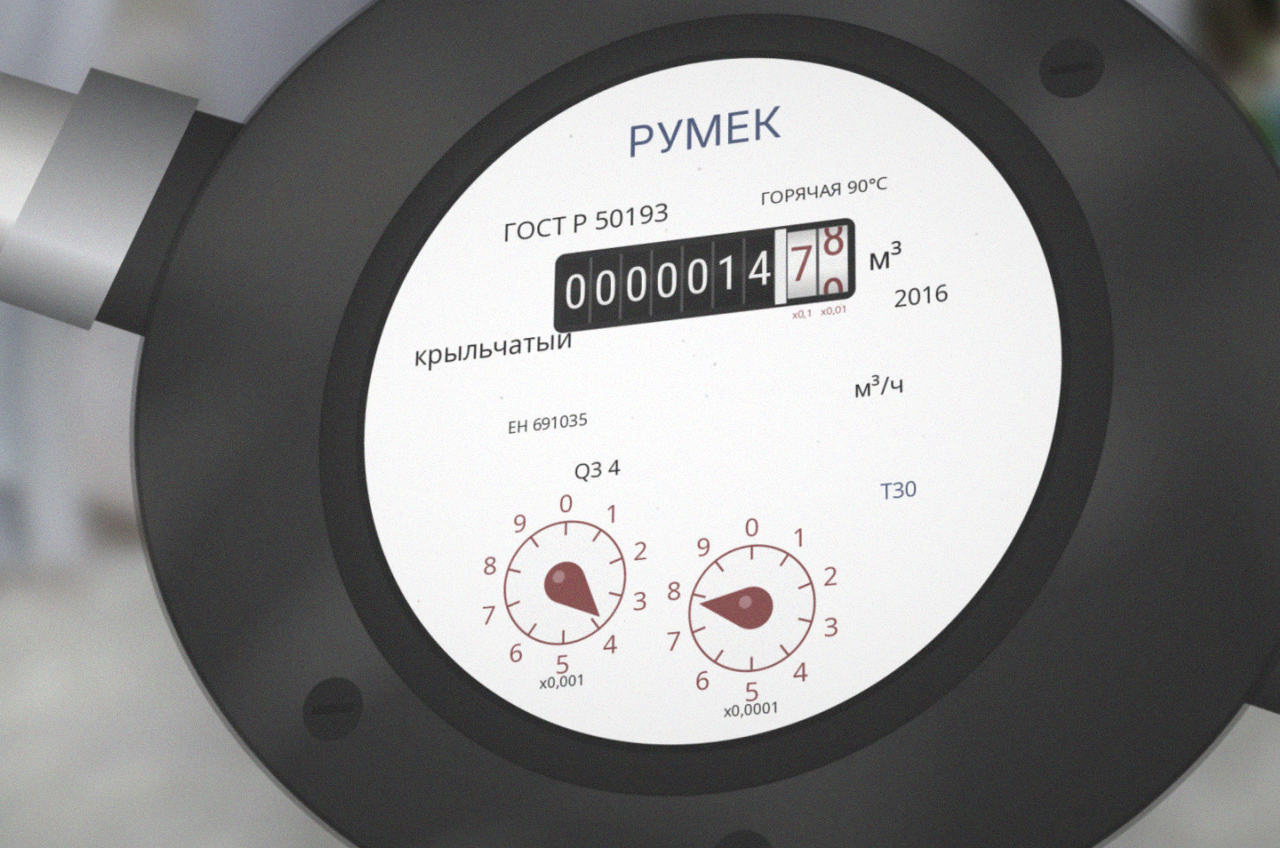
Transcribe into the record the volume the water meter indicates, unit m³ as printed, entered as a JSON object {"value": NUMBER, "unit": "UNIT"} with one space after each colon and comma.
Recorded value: {"value": 14.7837, "unit": "m³"}
